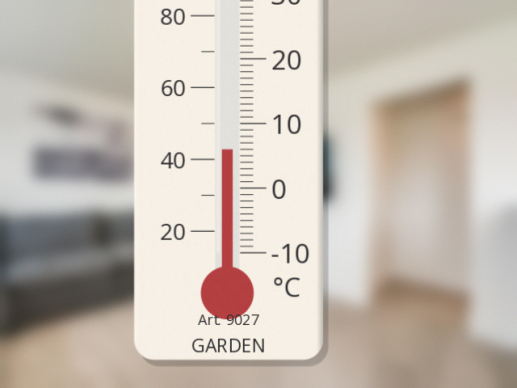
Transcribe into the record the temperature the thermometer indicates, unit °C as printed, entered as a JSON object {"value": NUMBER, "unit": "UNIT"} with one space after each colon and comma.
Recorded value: {"value": 6, "unit": "°C"}
